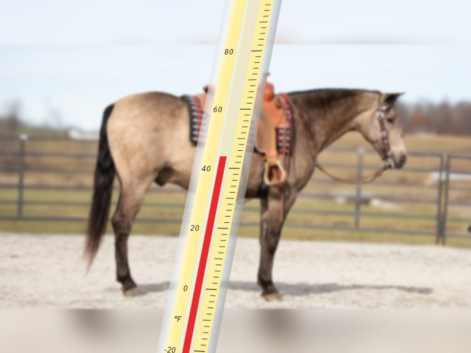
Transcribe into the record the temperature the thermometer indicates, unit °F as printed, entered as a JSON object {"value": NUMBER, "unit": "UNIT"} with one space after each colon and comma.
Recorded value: {"value": 44, "unit": "°F"}
